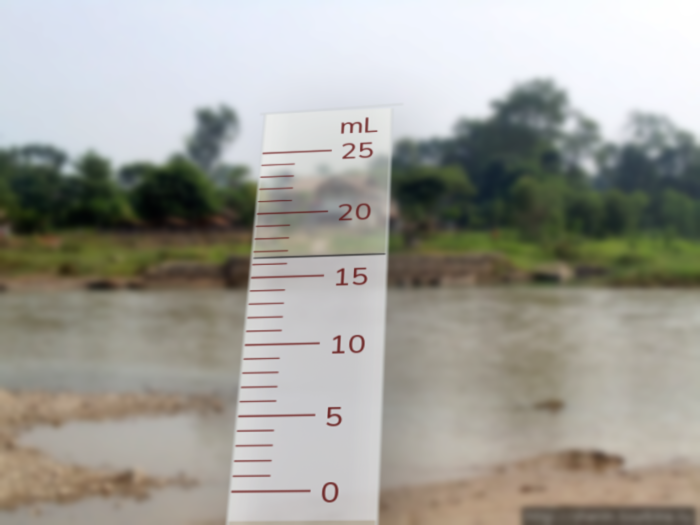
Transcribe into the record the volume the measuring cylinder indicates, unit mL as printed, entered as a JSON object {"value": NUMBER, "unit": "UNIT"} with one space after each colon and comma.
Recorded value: {"value": 16.5, "unit": "mL"}
